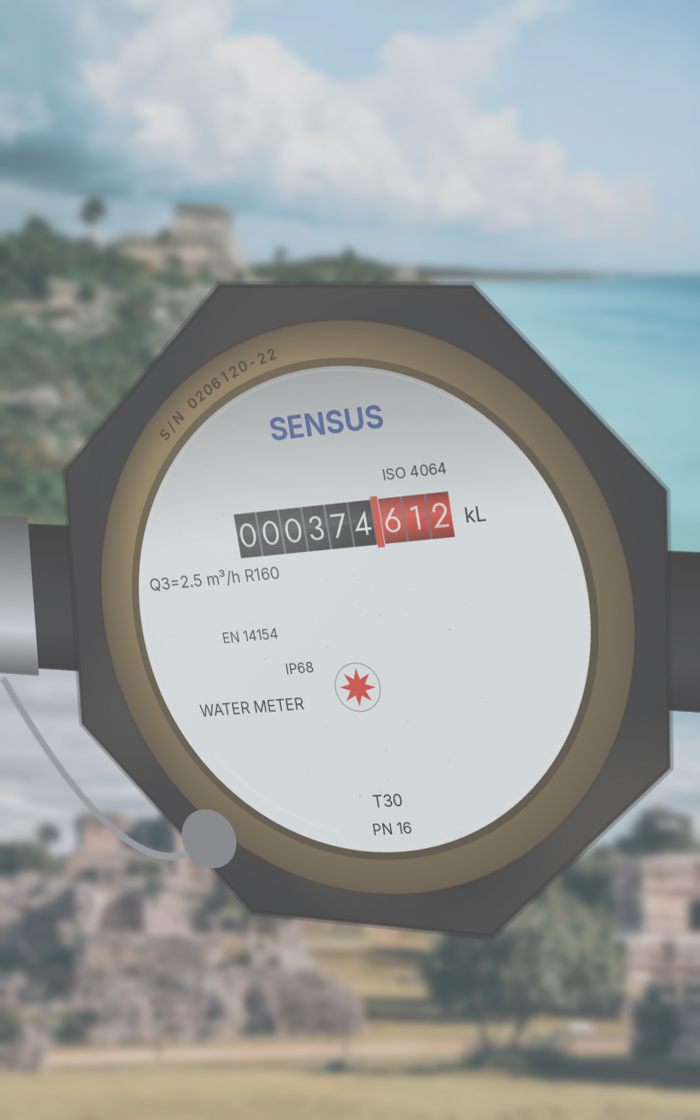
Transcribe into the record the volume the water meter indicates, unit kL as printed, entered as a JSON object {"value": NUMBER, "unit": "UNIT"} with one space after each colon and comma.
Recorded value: {"value": 374.612, "unit": "kL"}
